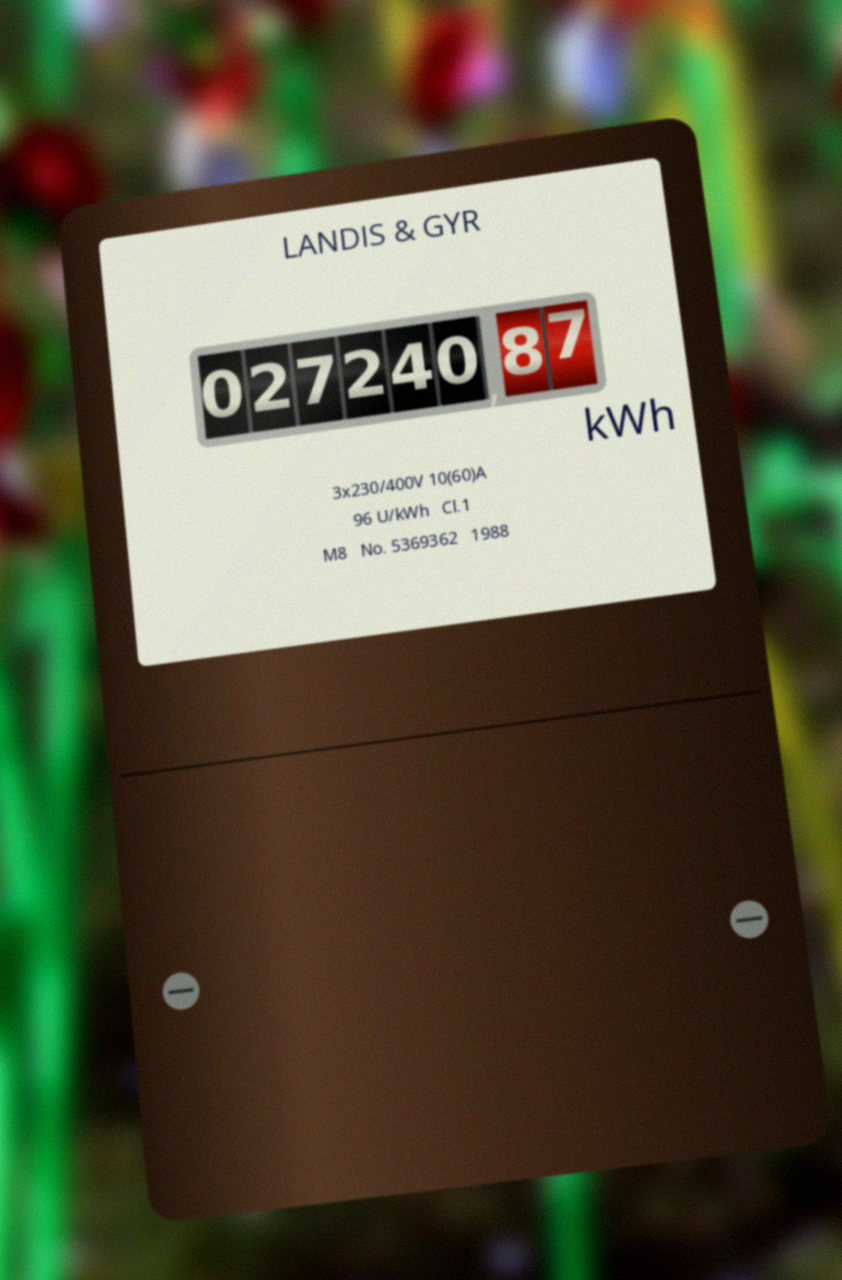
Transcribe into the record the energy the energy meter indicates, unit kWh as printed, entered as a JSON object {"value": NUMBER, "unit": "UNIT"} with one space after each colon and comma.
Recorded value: {"value": 27240.87, "unit": "kWh"}
